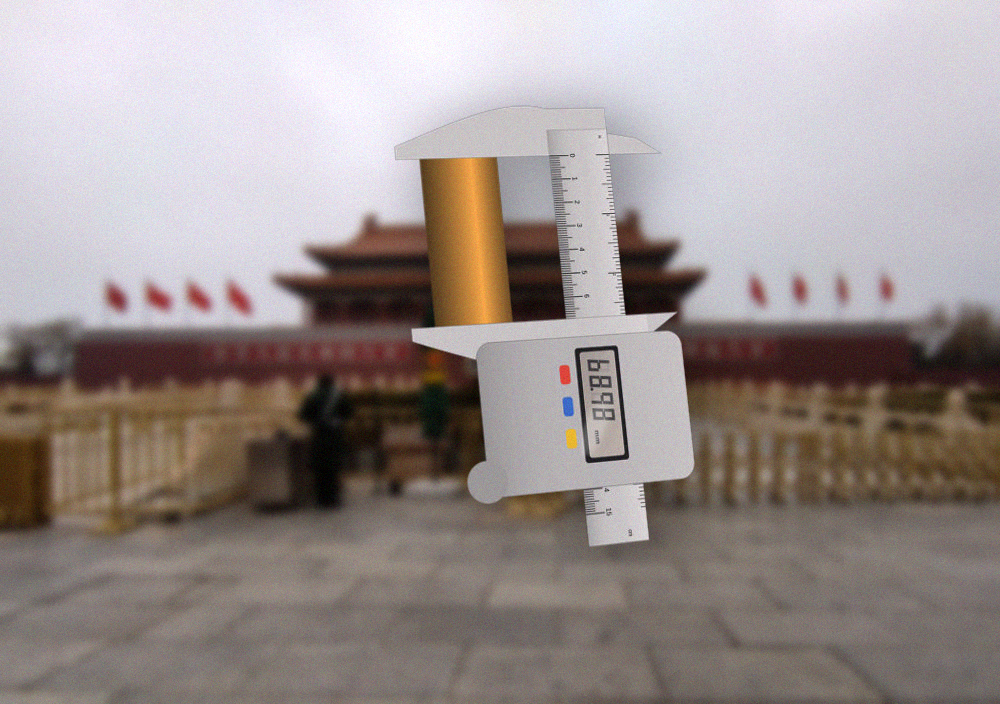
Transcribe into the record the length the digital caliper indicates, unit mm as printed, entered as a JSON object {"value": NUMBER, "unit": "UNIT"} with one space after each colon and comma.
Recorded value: {"value": 68.98, "unit": "mm"}
